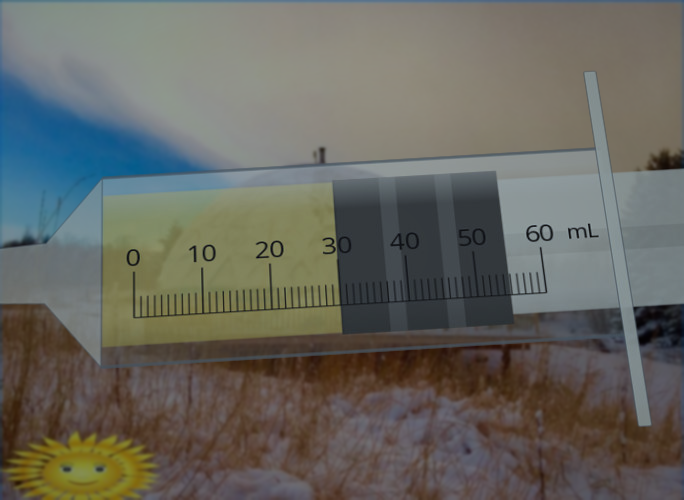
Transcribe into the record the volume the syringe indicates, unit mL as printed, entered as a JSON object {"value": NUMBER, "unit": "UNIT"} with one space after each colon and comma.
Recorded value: {"value": 30, "unit": "mL"}
